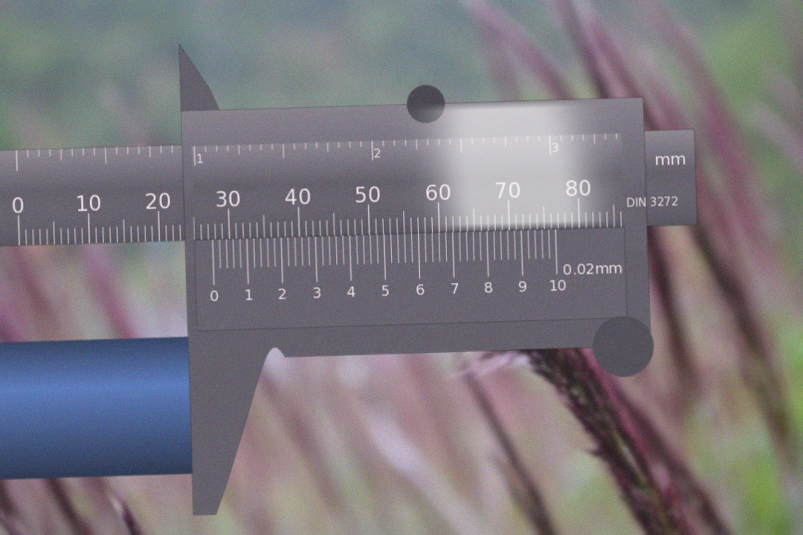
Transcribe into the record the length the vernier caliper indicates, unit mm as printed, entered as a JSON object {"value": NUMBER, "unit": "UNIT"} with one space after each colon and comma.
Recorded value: {"value": 27.6, "unit": "mm"}
